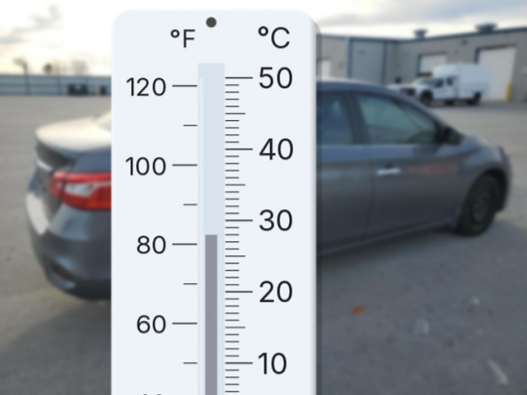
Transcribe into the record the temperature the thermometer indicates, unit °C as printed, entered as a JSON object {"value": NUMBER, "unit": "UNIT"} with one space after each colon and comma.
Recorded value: {"value": 28, "unit": "°C"}
